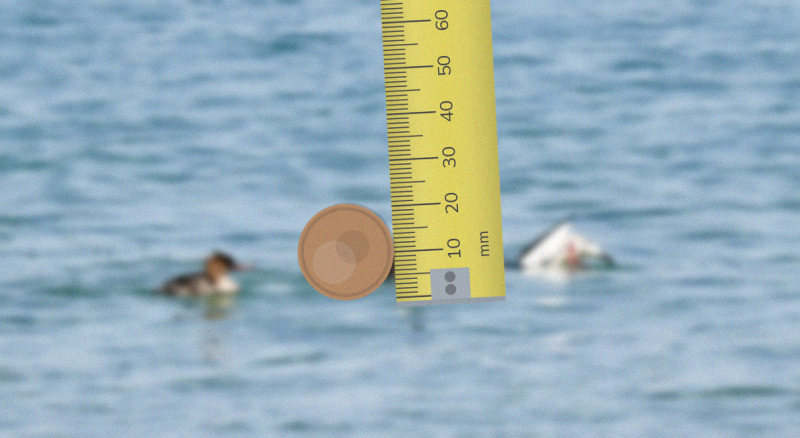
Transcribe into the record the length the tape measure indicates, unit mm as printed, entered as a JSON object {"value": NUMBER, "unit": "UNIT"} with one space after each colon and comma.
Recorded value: {"value": 21, "unit": "mm"}
